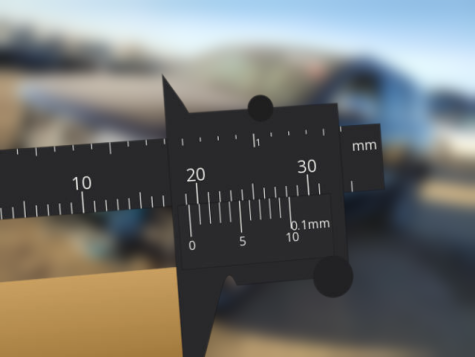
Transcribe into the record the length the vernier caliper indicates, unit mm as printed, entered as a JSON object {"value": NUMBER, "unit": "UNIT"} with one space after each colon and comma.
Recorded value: {"value": 19.2, "unit": "mm"}
